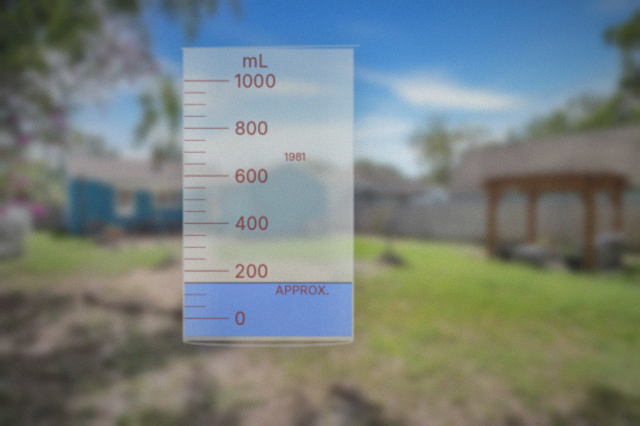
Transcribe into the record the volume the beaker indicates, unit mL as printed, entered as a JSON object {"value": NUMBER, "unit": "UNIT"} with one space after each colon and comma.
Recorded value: {"value": 150, "unit": "mL"}
